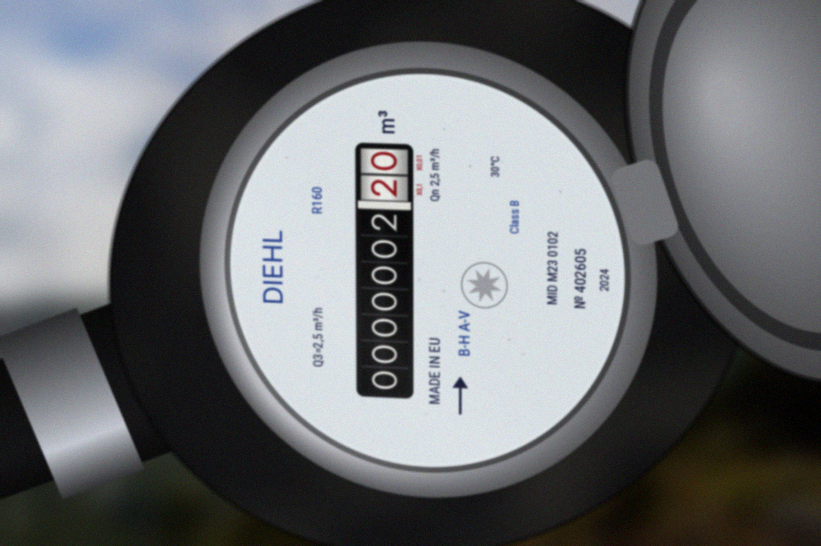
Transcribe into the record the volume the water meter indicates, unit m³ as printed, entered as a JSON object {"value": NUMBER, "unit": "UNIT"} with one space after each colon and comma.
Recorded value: {"value": 2.20, "unit": "m³"}
